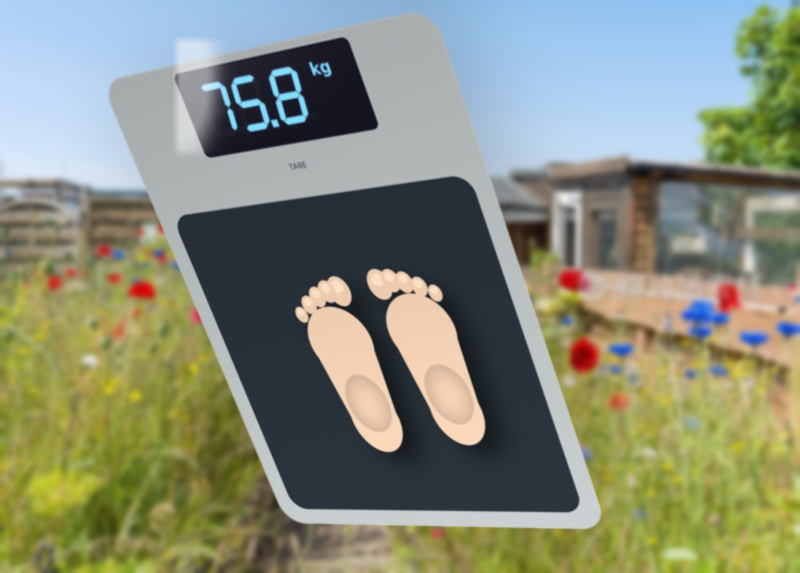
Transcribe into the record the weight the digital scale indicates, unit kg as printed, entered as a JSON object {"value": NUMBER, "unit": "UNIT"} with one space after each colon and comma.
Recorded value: {"value": 75.8, "unit": "kg"}
